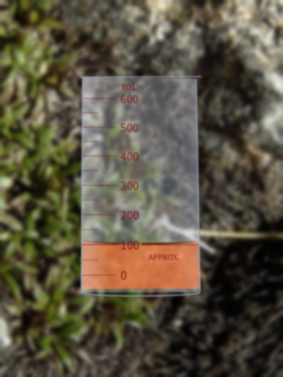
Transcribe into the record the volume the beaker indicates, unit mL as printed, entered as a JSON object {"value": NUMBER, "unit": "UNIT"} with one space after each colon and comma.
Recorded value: {"value": 100, "unit": "mL"}
